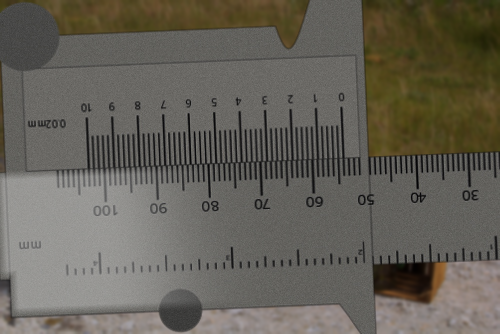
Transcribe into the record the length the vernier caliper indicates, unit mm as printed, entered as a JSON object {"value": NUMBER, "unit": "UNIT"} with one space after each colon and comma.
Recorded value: {"value": 54.0, "unit": "mm"}
